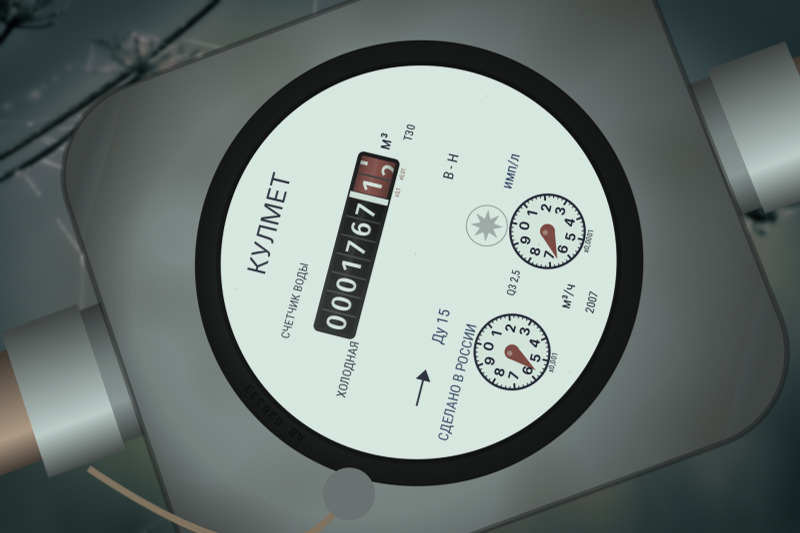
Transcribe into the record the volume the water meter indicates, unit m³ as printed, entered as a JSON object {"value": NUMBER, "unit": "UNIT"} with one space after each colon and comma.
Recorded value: {"value": 1767.1156, "unit": "m³"}
